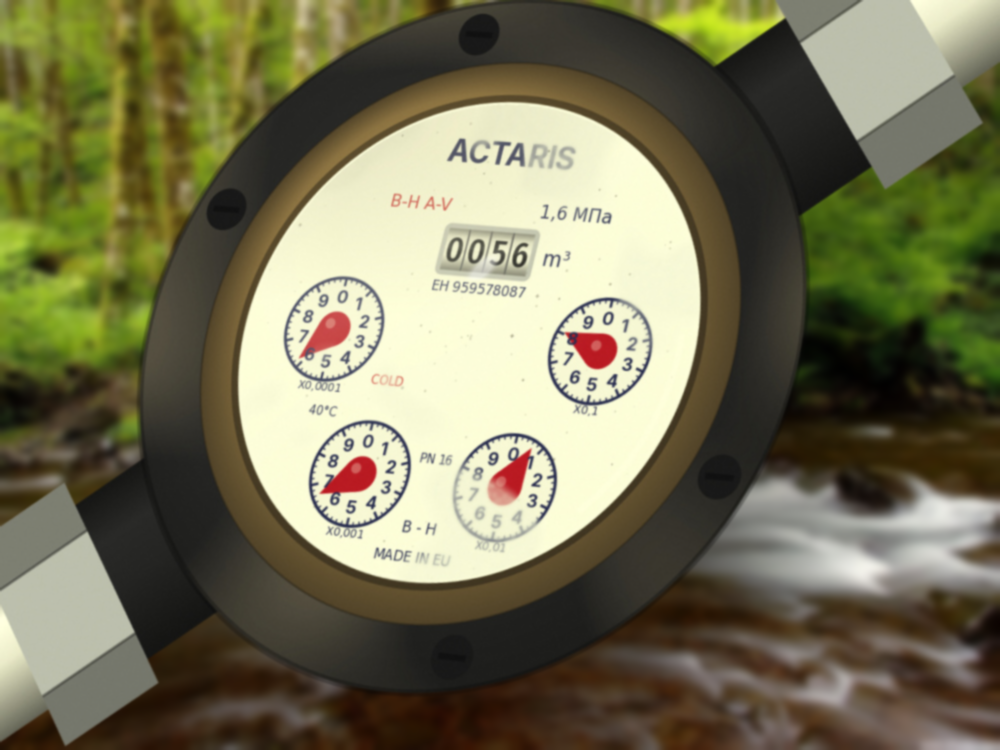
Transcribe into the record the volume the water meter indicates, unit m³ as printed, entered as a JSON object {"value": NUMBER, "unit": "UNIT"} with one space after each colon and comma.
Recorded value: {"value": 56.8066, "unit": "m³"}
